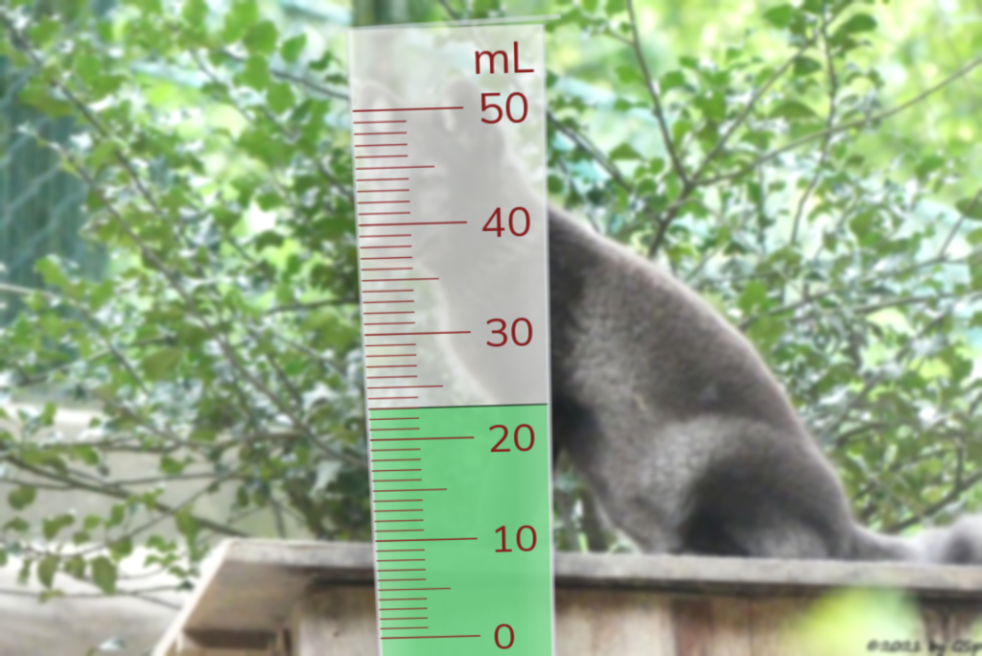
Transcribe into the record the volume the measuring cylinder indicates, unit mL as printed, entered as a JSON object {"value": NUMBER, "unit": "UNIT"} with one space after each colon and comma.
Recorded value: {"value": 23, "unit": "mL"}
